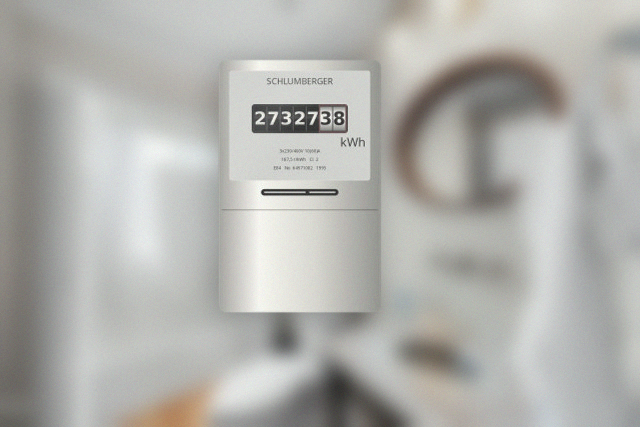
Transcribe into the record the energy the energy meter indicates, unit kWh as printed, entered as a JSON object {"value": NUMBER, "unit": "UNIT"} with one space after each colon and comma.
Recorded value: {"value": 27327.38, "unit": "kWh"}
